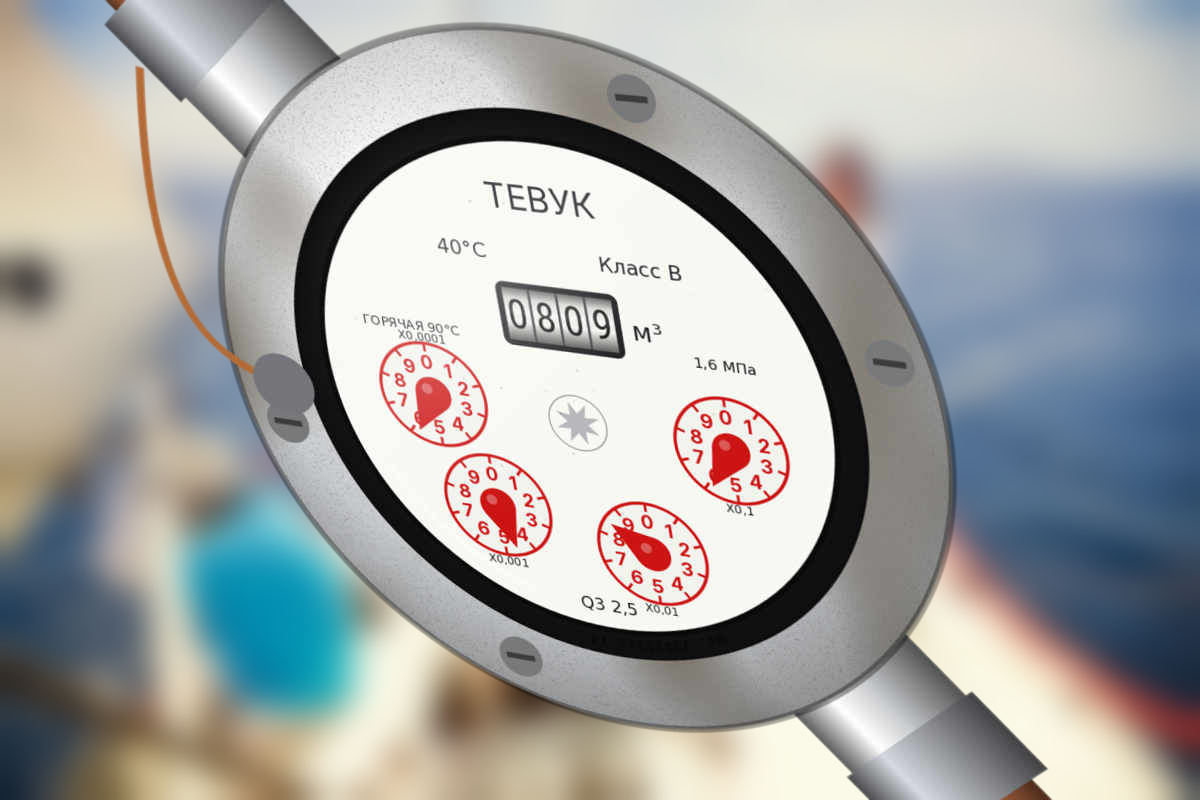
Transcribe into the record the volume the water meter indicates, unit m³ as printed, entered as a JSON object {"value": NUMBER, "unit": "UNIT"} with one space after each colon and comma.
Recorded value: {"value": 809.5845, "unit": "m³"}
